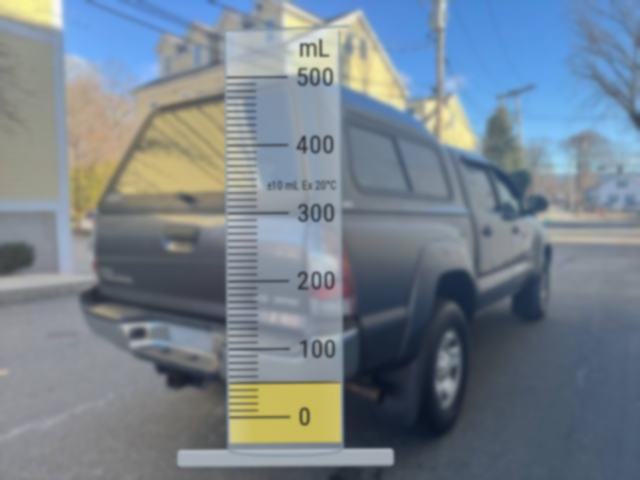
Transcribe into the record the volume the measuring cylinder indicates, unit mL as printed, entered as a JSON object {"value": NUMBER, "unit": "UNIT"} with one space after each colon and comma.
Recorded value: {"value": 50, "unit": "mL"}
